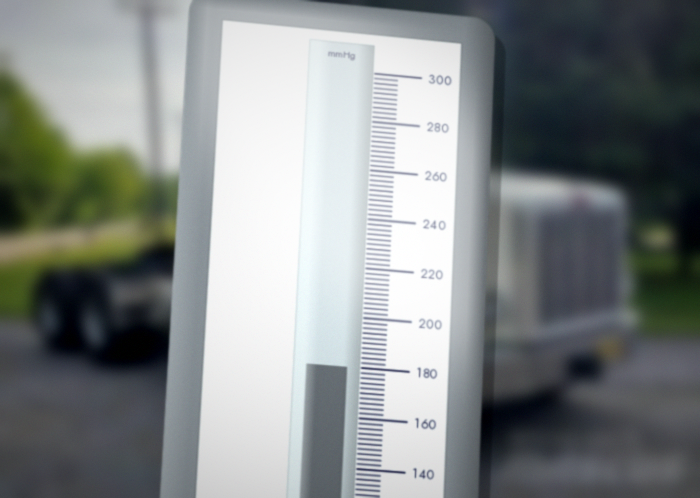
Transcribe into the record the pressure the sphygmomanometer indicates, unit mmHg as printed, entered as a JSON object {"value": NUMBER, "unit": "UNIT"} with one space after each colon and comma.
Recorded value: {"value": 180, "unit": "mmHg"}
